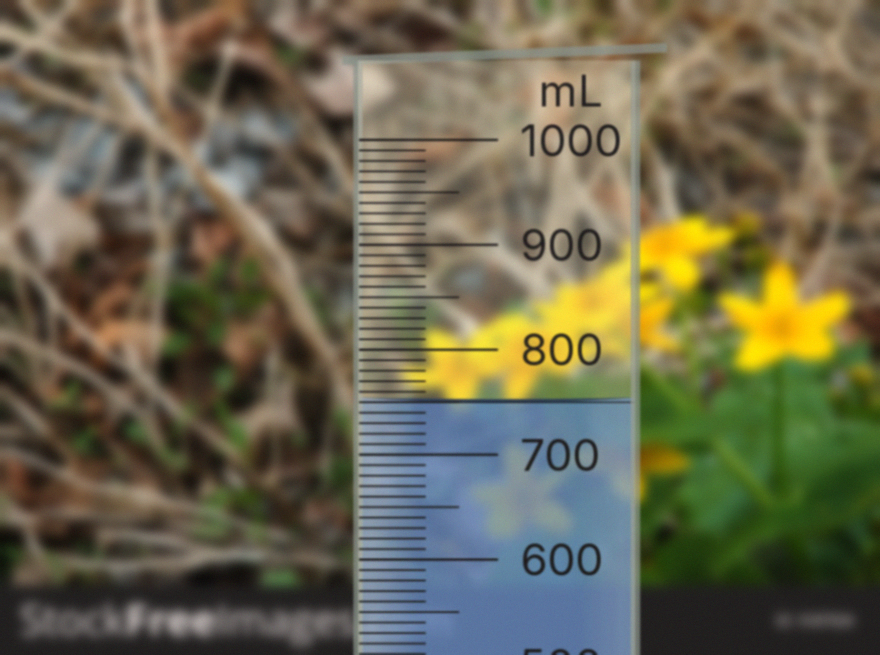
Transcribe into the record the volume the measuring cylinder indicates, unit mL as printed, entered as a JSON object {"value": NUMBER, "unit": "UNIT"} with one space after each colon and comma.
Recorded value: {"value": 750, "unit": "mL"}
